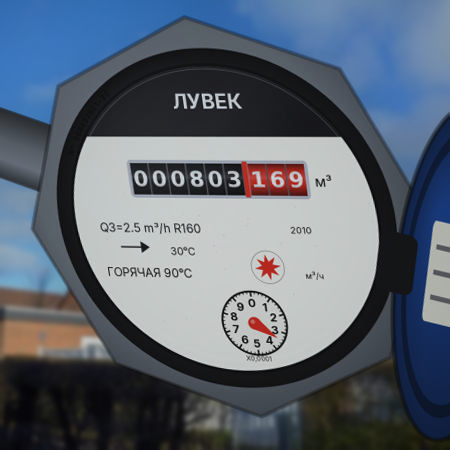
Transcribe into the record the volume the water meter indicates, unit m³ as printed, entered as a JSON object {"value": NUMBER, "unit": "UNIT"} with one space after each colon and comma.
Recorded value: {"value": 803.1693, "unit": "m³"}
